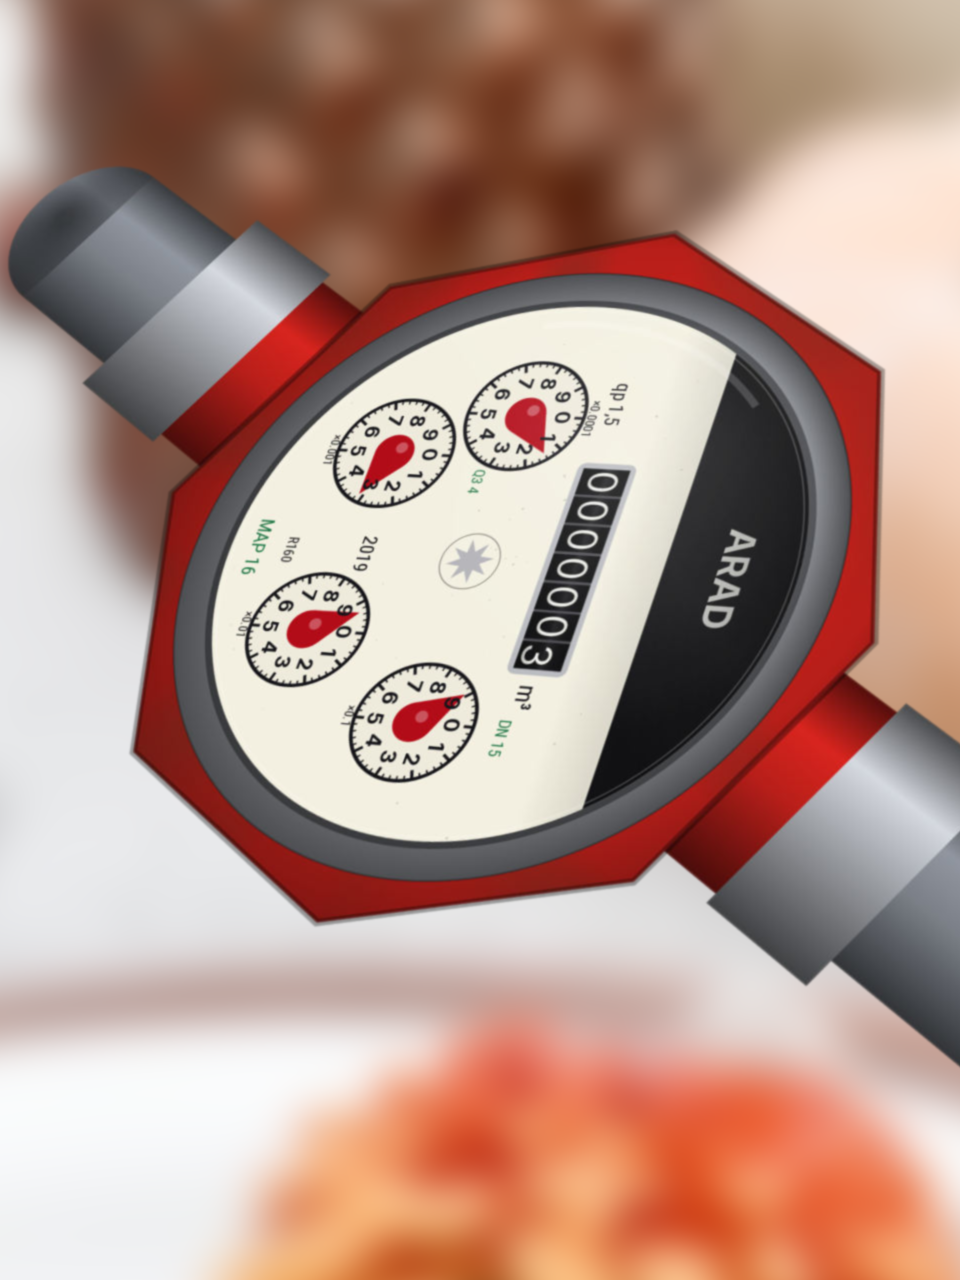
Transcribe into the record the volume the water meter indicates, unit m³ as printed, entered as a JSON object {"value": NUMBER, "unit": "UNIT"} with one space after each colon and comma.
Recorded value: {"value": 2.8931, "unit": "m³"}
